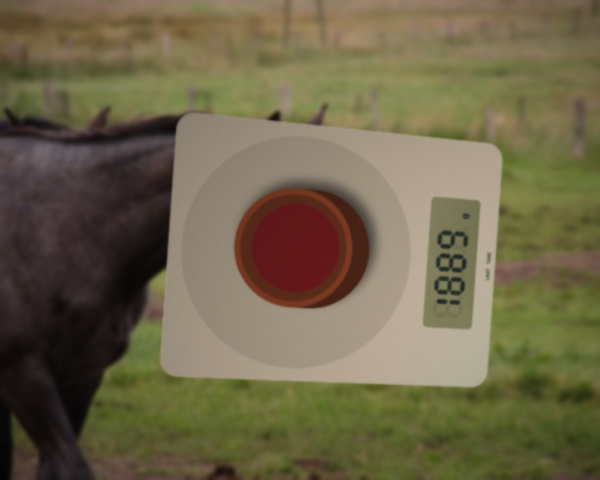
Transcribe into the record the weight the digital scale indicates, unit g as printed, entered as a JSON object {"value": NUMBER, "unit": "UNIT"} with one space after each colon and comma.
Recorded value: {"value": 1889, "unit": "g"}
